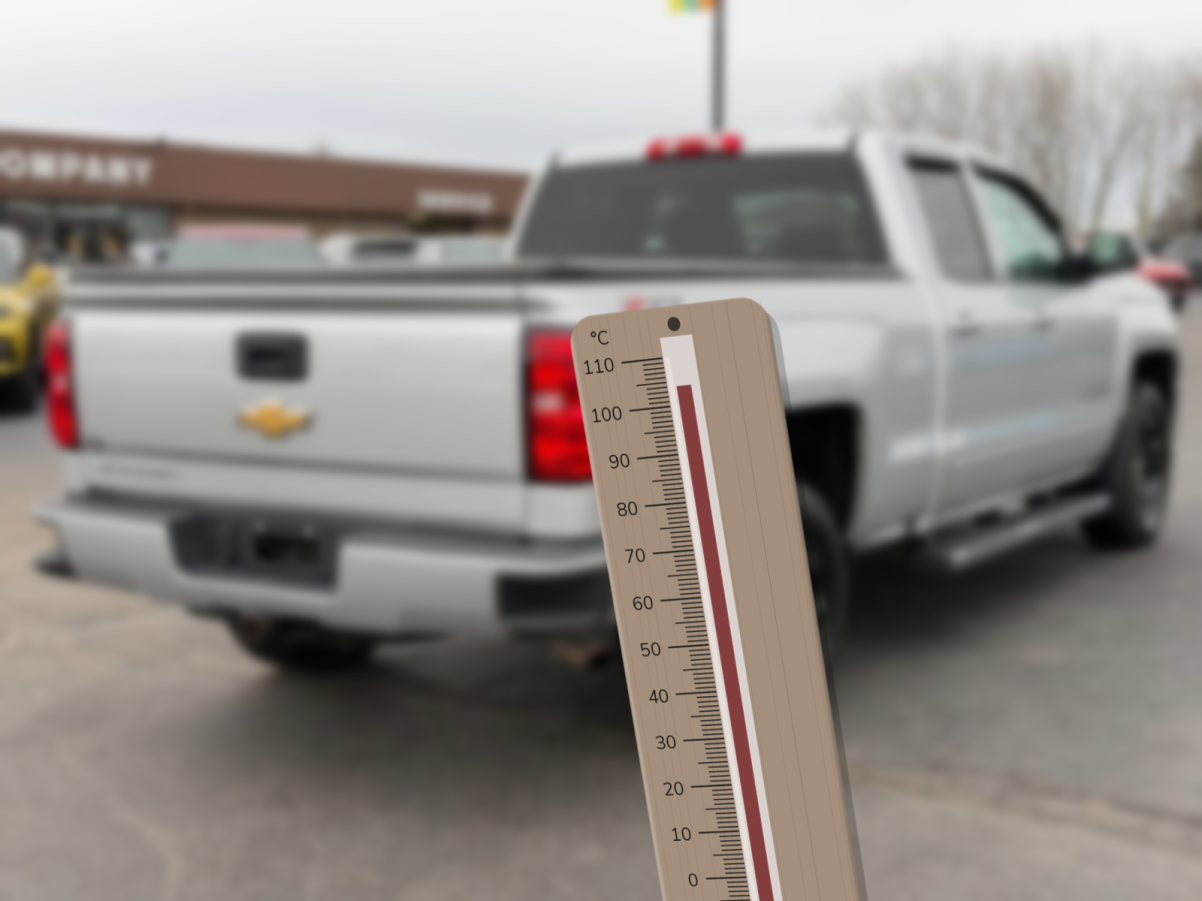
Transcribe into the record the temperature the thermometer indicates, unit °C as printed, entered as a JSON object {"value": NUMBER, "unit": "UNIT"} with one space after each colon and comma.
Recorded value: {"value": 104, "unit": "°C"}
